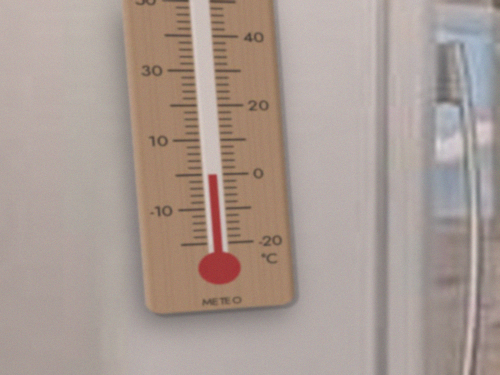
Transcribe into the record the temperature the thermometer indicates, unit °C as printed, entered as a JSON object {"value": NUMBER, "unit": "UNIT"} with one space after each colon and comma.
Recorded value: {"value": 0, "unit": "°C"}
